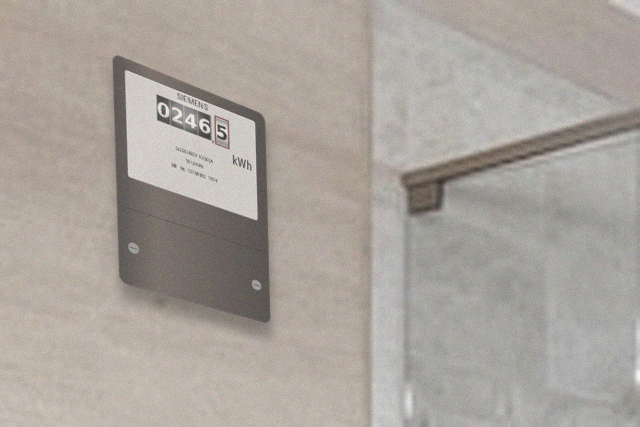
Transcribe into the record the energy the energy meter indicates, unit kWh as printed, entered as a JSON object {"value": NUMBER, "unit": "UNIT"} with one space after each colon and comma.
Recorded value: {"value": 246.5, "unit": "kWh"}
